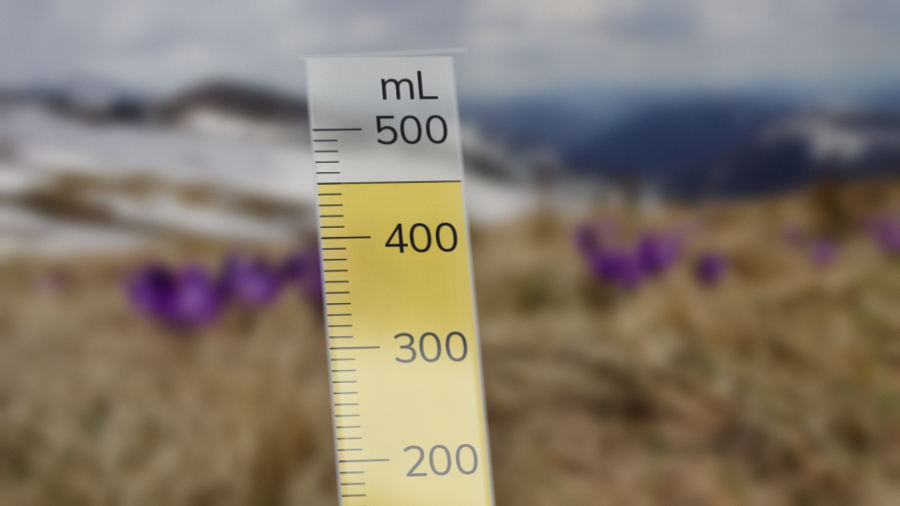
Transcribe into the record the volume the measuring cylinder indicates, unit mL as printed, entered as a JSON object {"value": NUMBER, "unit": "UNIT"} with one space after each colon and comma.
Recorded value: {"value": 450, "unit": "mL"}
